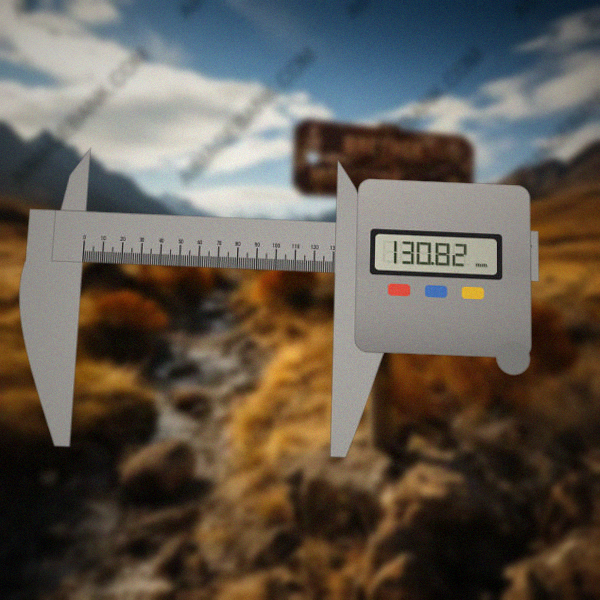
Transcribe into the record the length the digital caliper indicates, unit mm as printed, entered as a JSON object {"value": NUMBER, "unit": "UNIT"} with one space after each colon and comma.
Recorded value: {"value": 130.82, "unit": "mm"}
